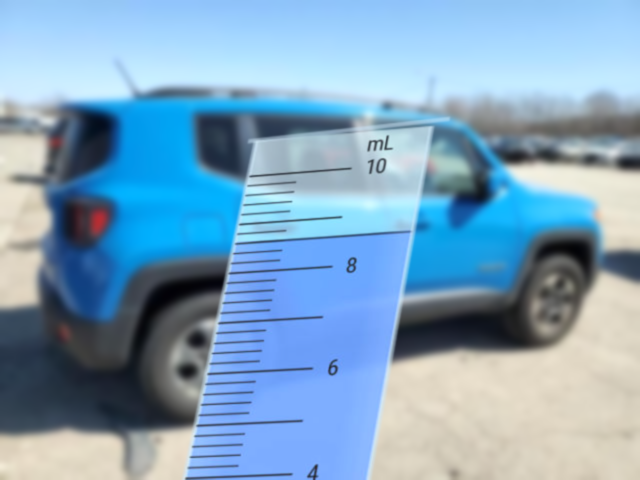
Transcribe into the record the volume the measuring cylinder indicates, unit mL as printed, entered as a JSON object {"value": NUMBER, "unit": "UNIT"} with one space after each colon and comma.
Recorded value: {"value": 8.6, "unit": "mL"}
